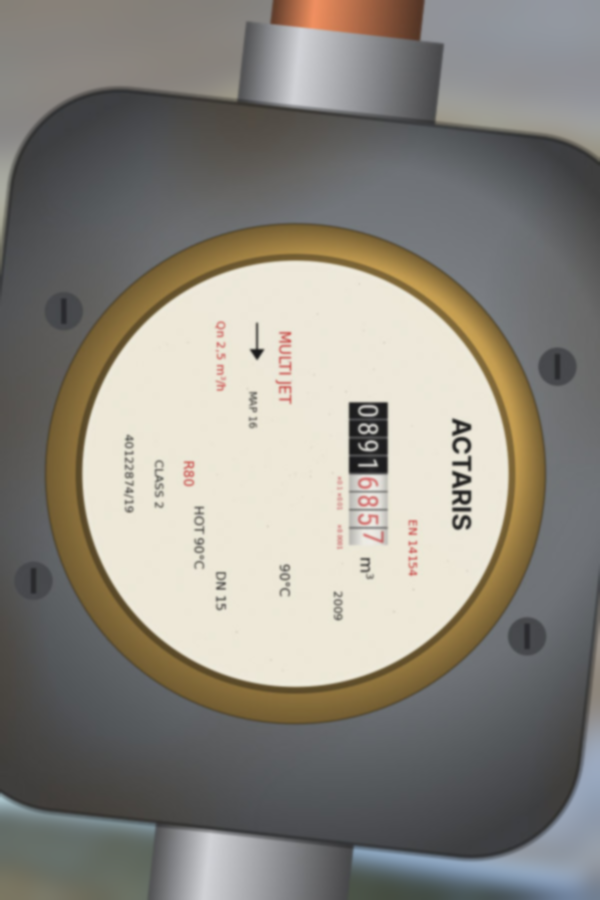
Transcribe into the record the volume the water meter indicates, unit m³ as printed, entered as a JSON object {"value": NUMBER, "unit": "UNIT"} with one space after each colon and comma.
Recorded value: {"value": 891.6857, "unit": "m³"}
